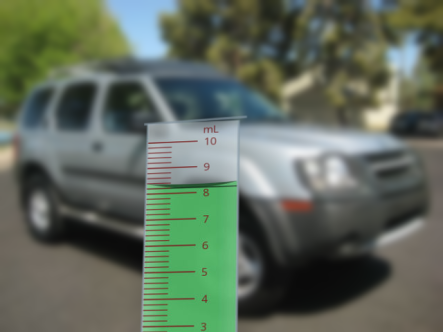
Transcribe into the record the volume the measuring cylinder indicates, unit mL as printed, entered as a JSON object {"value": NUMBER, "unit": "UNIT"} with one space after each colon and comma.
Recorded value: {"value": 8.2, "unit": "mL"}
